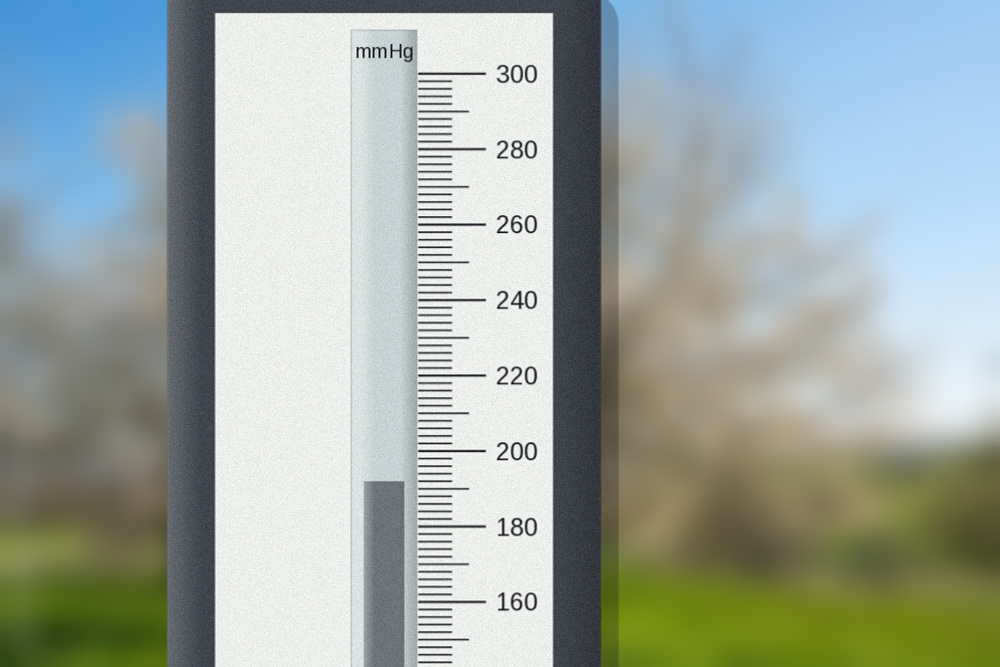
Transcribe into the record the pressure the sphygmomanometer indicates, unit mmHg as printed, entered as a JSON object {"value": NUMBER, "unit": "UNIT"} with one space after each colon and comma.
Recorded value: {"value": 192, "unit": "mmHg"}
